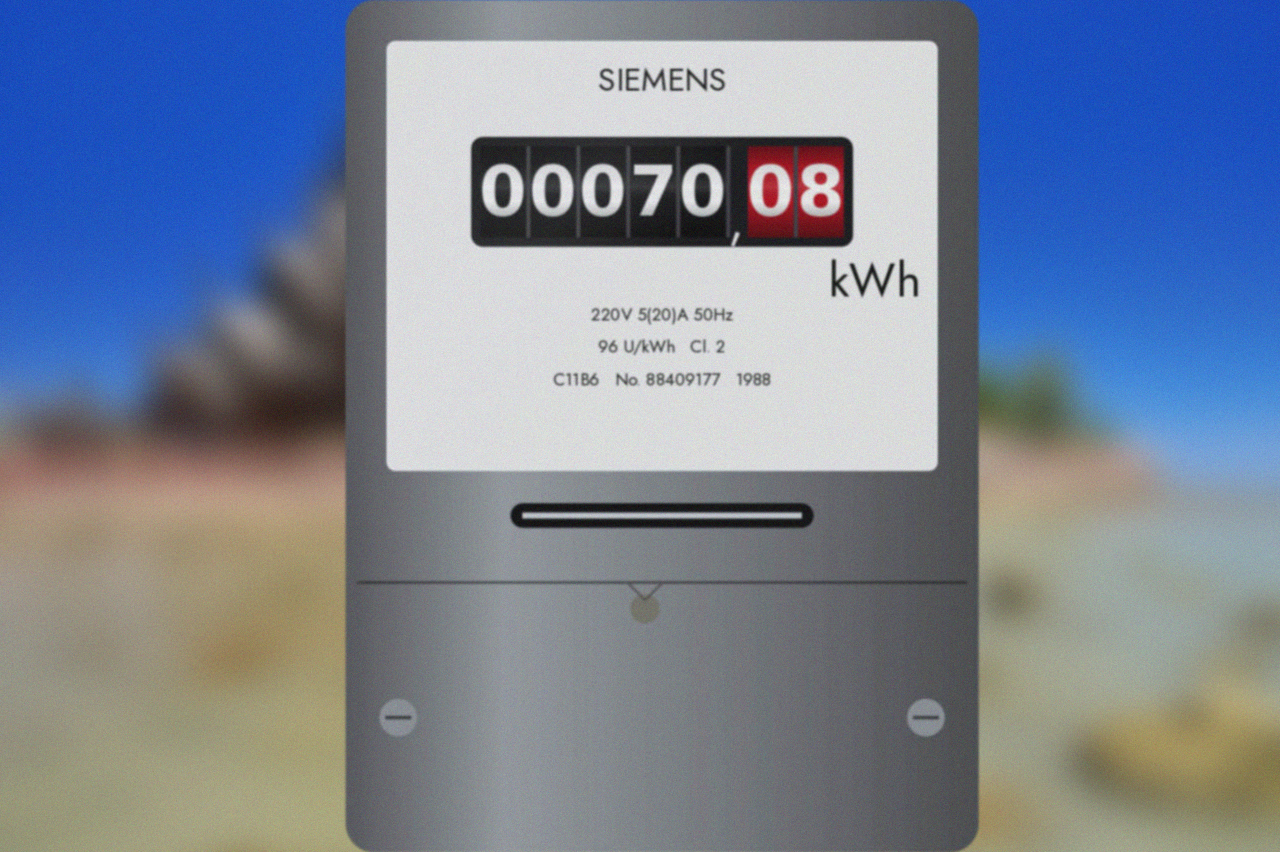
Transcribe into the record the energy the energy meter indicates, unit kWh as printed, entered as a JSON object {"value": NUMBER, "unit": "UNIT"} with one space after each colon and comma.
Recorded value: {"value": 70.08, "unit": "kWh"}
